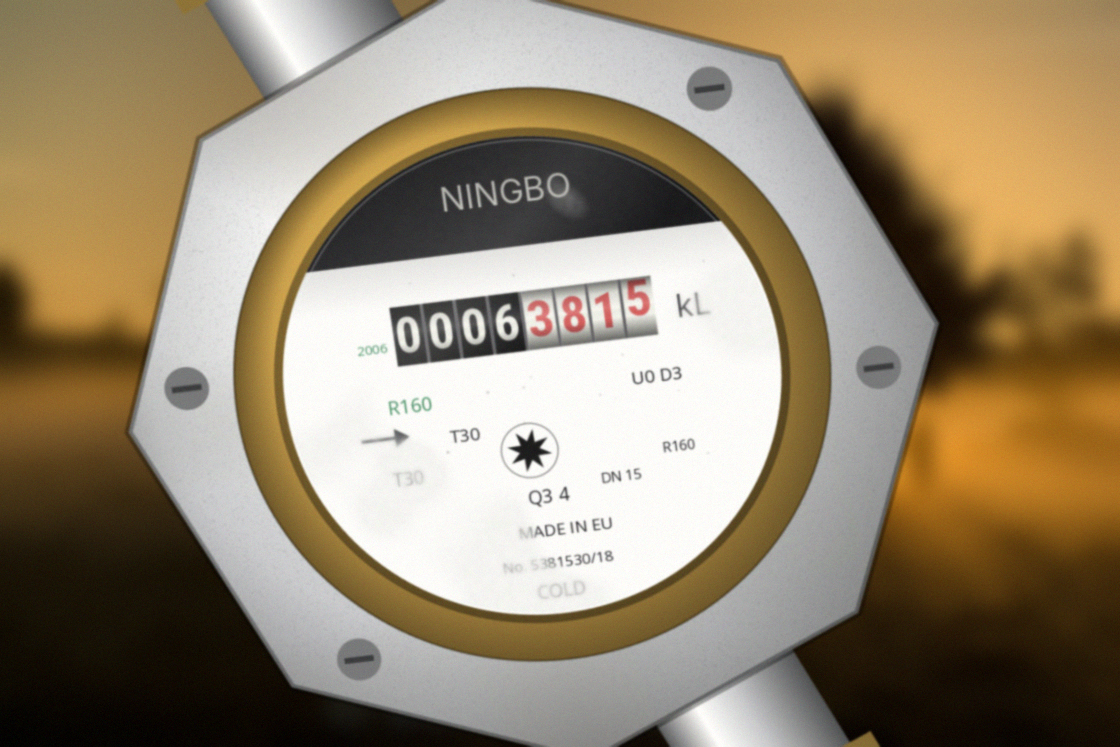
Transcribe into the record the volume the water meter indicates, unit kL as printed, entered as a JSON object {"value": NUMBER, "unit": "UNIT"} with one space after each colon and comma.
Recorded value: {"value": 6.3815, "unit": "kL"}
